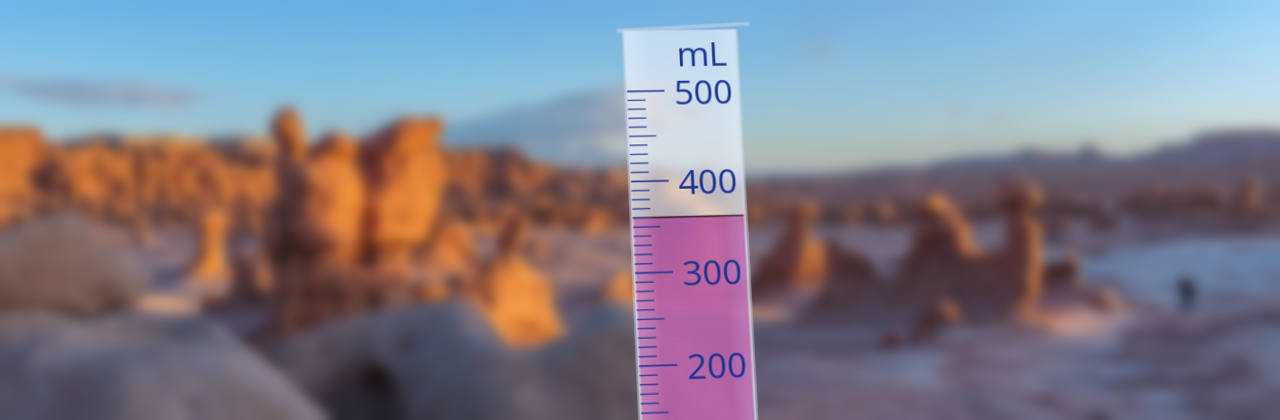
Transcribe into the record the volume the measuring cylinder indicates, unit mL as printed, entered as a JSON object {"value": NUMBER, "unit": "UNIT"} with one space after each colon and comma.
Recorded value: {"value": 360, "unit": "mL"}
